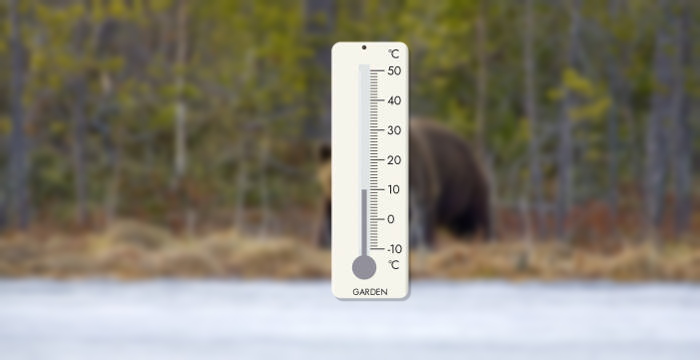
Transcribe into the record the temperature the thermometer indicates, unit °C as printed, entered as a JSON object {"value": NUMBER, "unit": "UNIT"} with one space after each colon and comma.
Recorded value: {"value": 10, "unit": "°C"}
